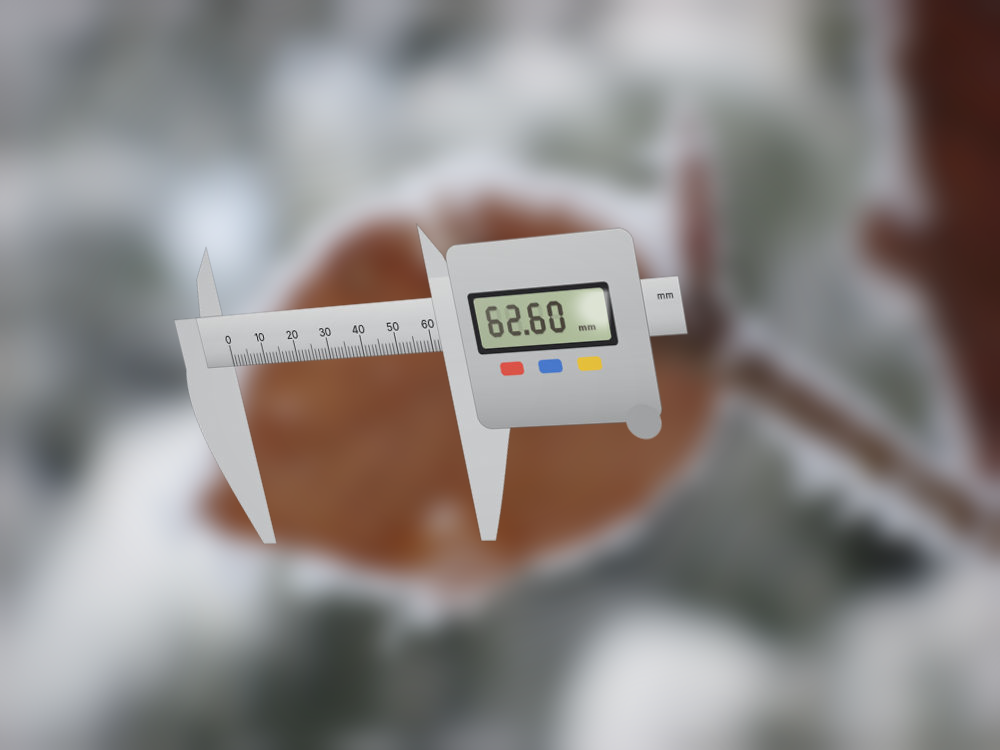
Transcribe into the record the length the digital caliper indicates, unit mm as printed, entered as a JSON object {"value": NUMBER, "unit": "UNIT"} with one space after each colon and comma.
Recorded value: {"value": 62.60, "unit": "mm"}
